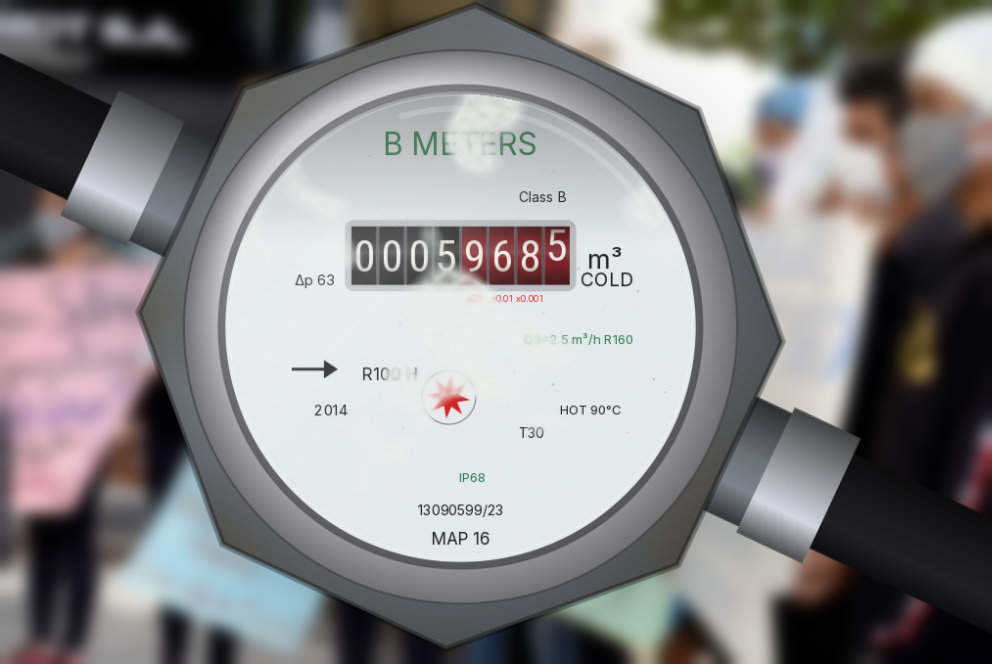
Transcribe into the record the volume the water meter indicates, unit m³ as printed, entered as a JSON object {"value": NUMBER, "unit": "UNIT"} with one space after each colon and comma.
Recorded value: {"value": 5.9685, "unit": "m³"}
